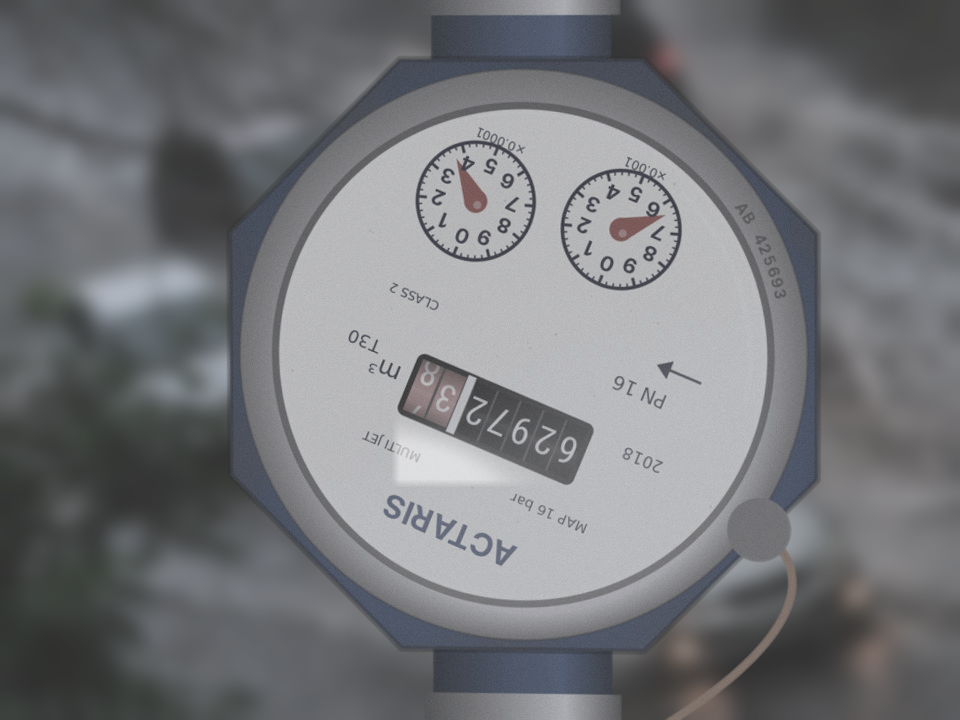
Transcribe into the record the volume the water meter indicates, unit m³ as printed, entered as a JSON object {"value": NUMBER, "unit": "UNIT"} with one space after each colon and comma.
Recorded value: {"value": 62972.3763, "unit": "m³"}
